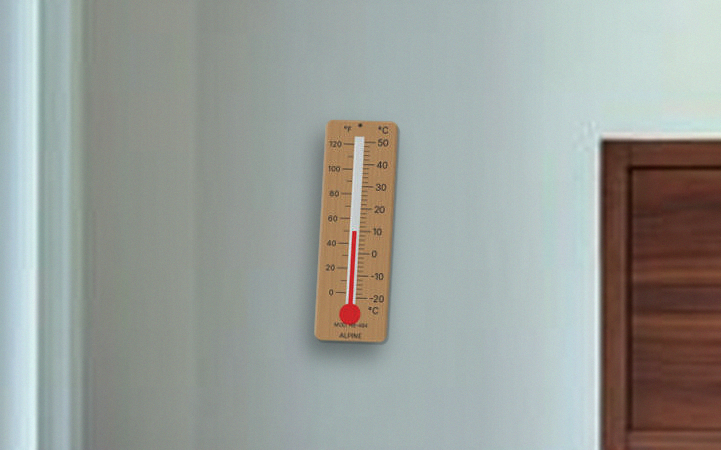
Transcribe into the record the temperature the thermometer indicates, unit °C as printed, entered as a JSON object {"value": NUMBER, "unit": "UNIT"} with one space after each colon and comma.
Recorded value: {"value": 10, "unit": "°C"}
